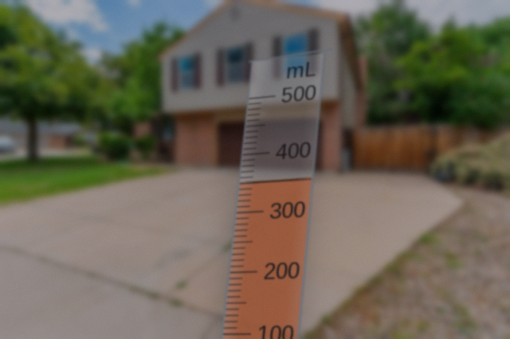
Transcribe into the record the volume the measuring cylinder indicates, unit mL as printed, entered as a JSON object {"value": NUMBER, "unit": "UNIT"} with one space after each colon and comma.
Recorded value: {"value": 350, "unit": "mL"}
